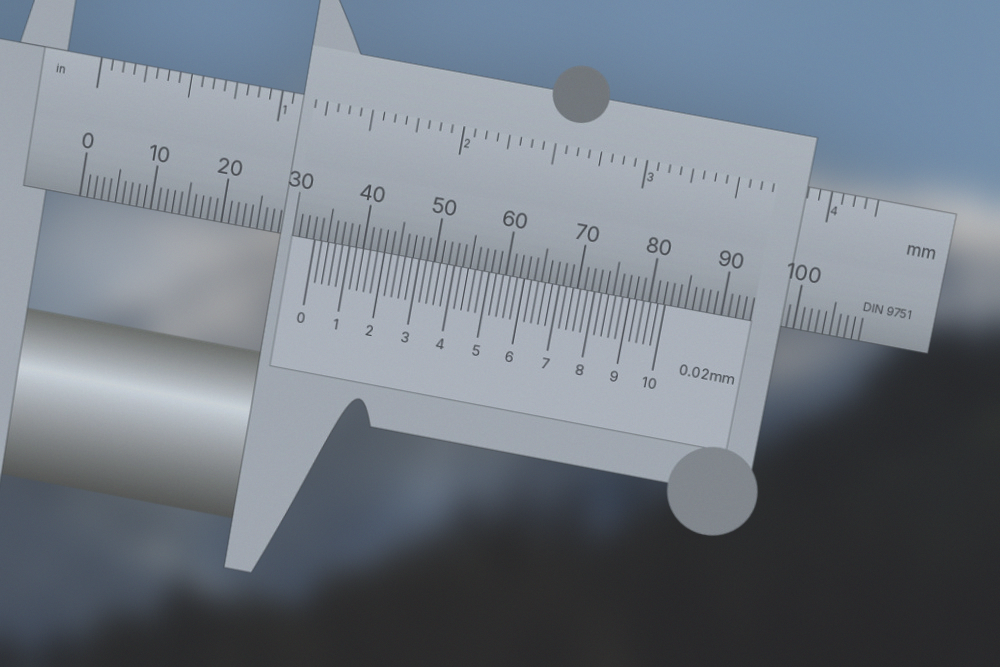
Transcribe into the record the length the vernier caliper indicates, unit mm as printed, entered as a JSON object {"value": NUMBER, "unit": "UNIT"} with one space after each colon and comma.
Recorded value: {"value": 33.2, "unit": "mm"}
